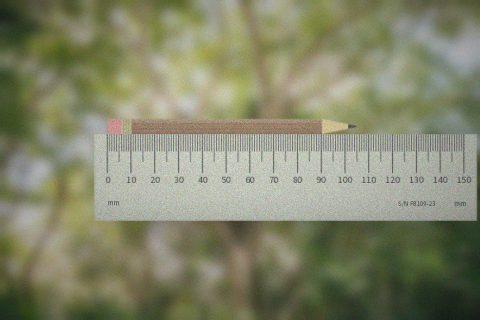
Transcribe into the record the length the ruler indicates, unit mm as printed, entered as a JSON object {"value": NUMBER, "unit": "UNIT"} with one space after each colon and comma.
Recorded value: {"value": 105, "unit": "mm"}
